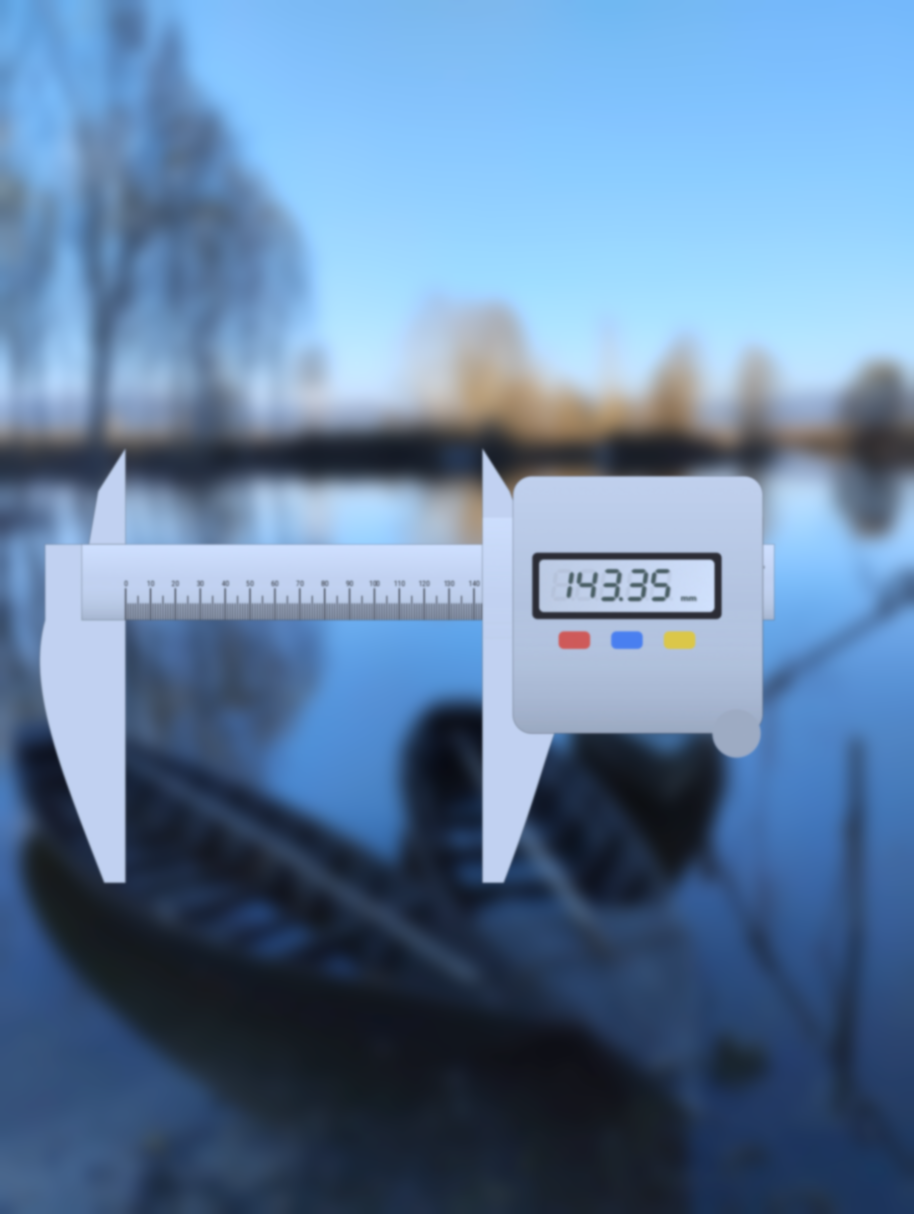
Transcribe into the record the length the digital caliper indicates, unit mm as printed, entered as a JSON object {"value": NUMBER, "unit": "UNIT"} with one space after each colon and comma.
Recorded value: {"value": 143.35, "unit": "mm"}
